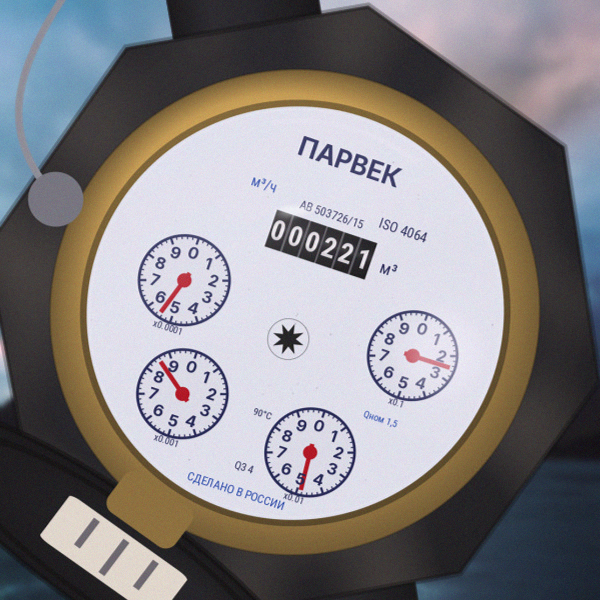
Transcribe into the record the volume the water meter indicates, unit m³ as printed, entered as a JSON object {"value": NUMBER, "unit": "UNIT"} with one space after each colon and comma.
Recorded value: {"value": 221.2485, "unit": "m³"}
